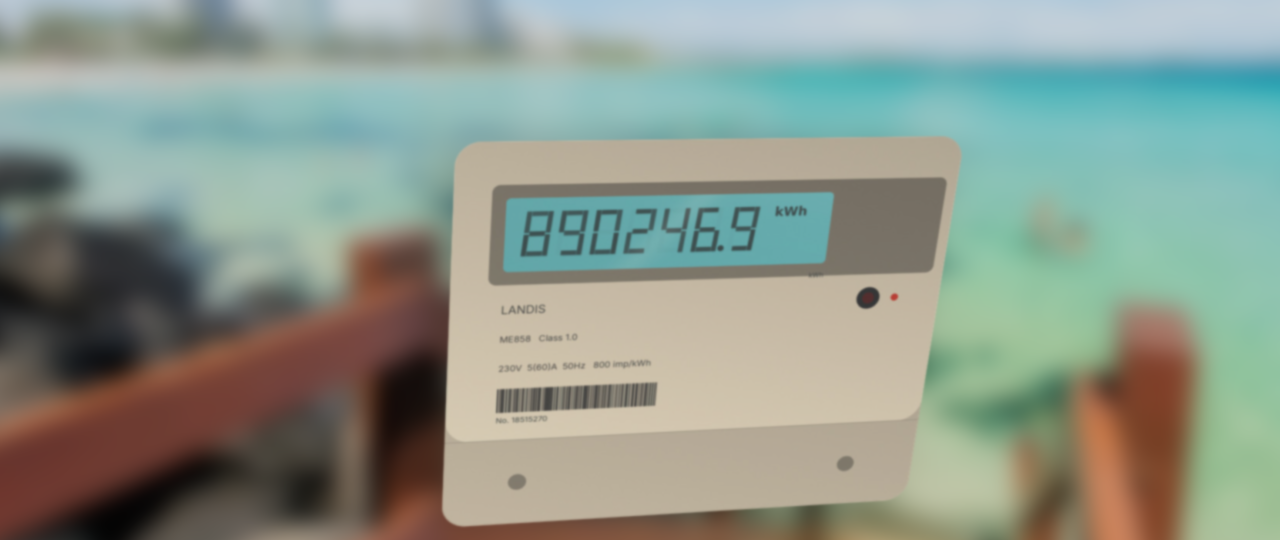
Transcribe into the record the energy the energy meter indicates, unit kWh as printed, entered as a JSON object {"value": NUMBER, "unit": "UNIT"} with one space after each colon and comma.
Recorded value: {"value": 890246.9, "unit": "kWh"}
